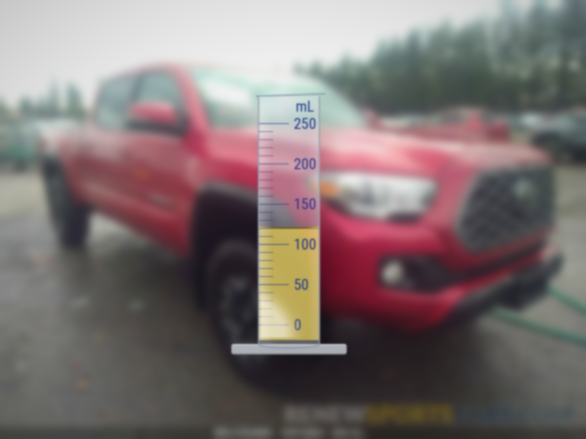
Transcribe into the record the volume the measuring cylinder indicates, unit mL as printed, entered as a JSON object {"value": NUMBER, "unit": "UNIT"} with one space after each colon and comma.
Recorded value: {"value": 120, "unit": "mL"}
